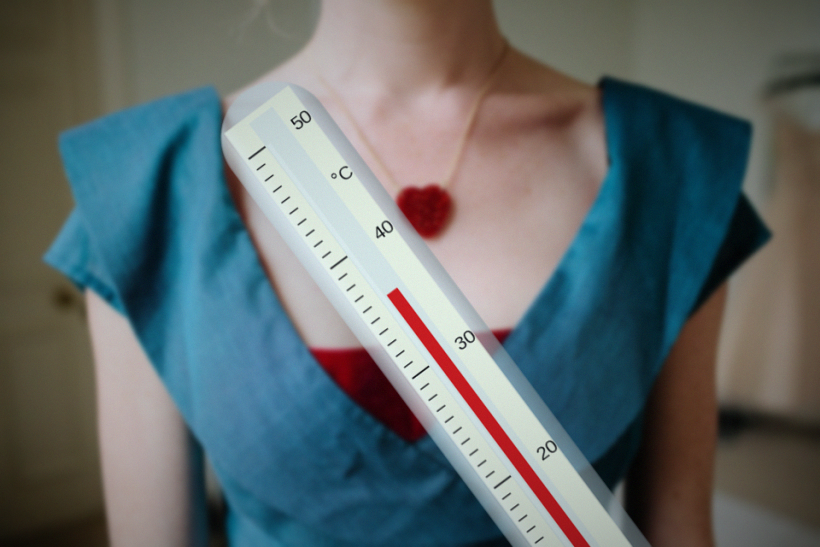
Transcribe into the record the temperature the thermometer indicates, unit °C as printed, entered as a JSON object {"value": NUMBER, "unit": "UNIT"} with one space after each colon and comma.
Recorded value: {"value": 36, "unit": "°C"}
